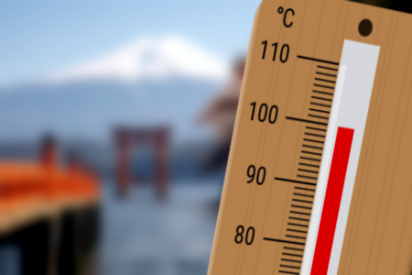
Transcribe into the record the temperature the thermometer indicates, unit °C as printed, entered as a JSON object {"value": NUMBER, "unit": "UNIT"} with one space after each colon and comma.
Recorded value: {"value": 100, "unit": "°C"}
